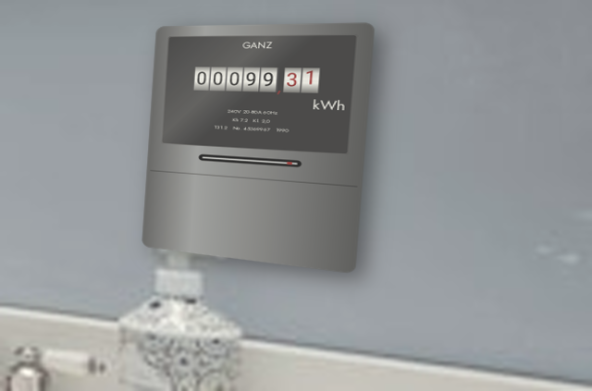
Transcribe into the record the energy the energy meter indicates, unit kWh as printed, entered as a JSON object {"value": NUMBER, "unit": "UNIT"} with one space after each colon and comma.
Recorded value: {"value": 99.31, "unit": "kWh"}
